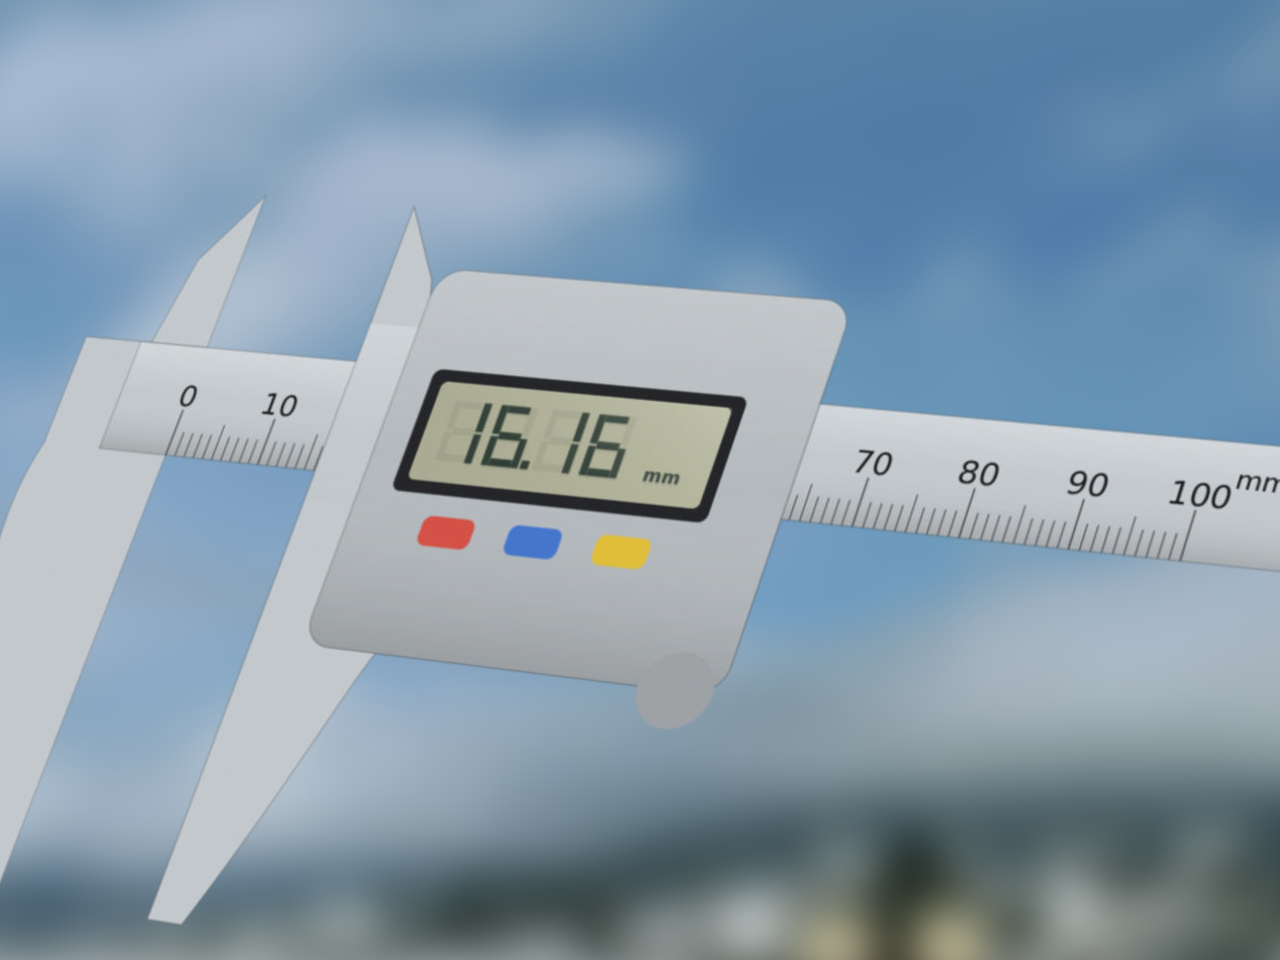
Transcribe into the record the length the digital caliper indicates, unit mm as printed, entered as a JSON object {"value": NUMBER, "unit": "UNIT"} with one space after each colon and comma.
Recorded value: {"value": 16.16, "unit": "mm"}
